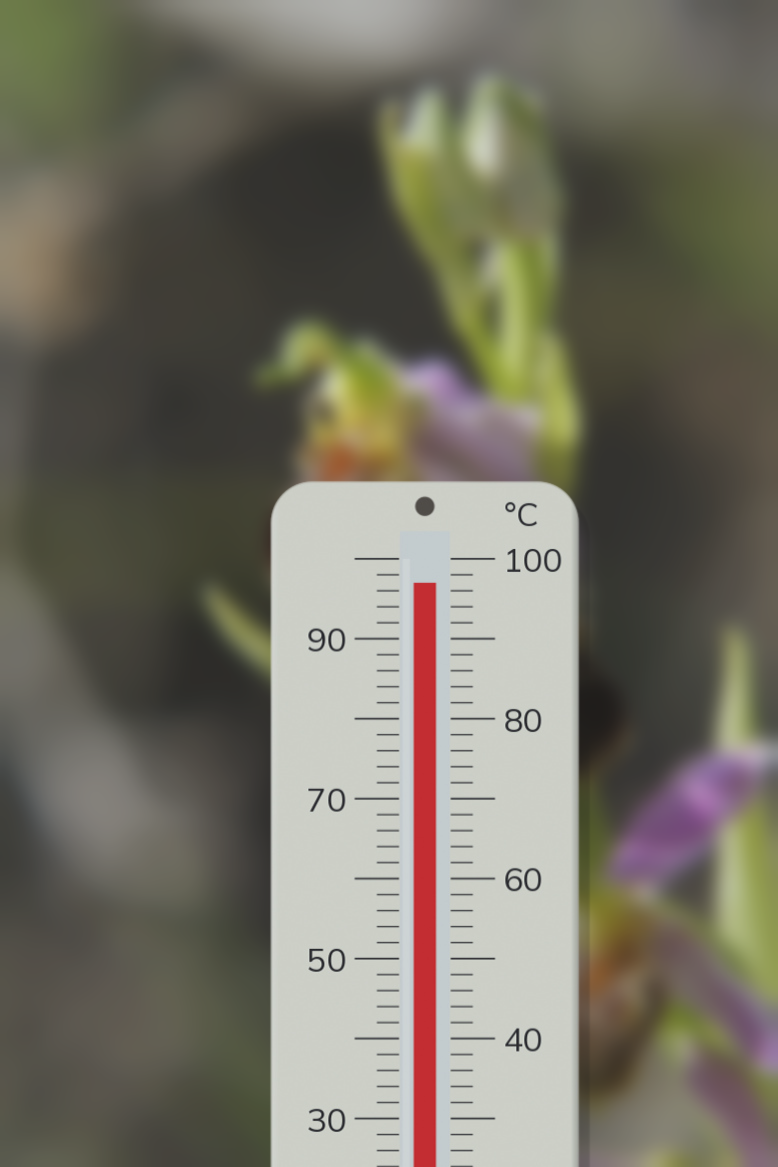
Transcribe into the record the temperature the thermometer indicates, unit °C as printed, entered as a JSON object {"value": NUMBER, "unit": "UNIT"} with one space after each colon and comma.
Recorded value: {"value": 97, "unit": "°C"}
